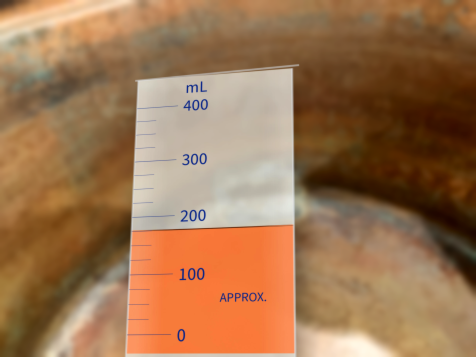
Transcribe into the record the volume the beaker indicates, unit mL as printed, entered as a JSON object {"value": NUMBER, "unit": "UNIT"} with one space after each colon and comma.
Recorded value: {"value": 175, "unit": "mL"}
